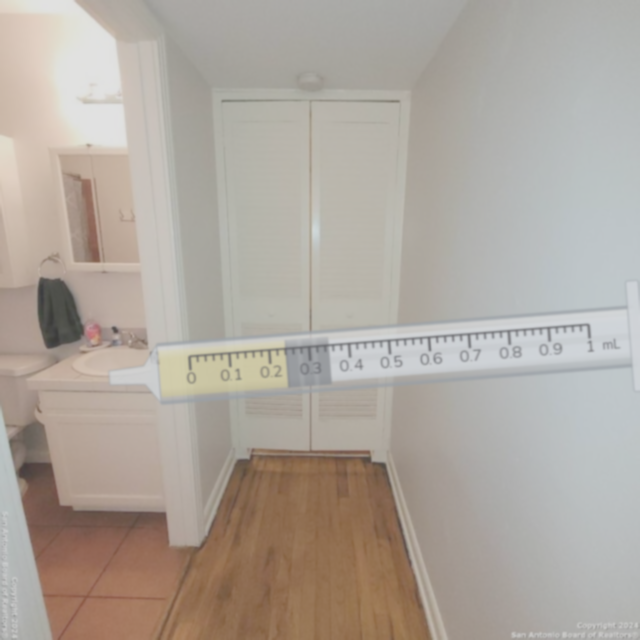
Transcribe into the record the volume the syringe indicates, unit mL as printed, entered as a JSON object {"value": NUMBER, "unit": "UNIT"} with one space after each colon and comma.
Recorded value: {"value": 0.24, "unit": "mL"}
